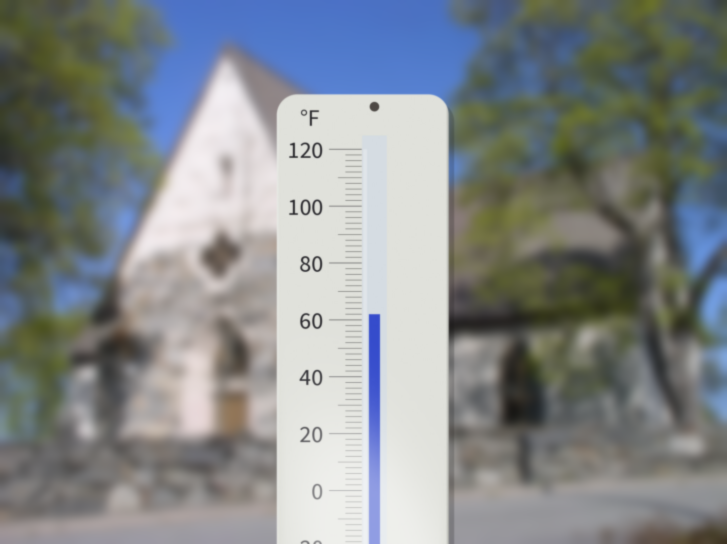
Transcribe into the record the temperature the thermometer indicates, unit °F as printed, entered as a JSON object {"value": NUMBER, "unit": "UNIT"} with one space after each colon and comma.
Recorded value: {"value": 62, "unit": "°F"}
